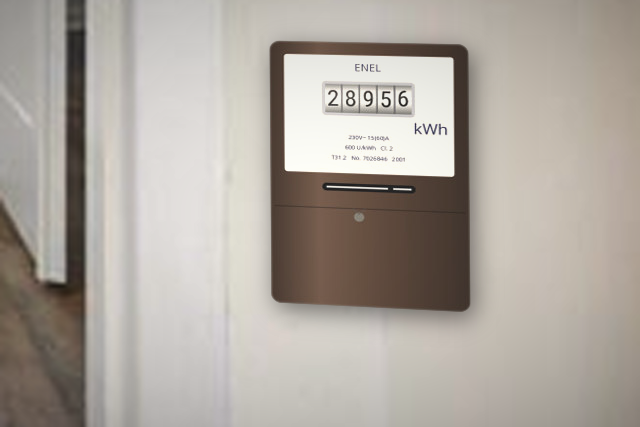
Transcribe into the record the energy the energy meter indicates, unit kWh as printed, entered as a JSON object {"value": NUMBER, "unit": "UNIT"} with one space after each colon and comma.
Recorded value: {"value": 28956, "unit": "kWh"}
